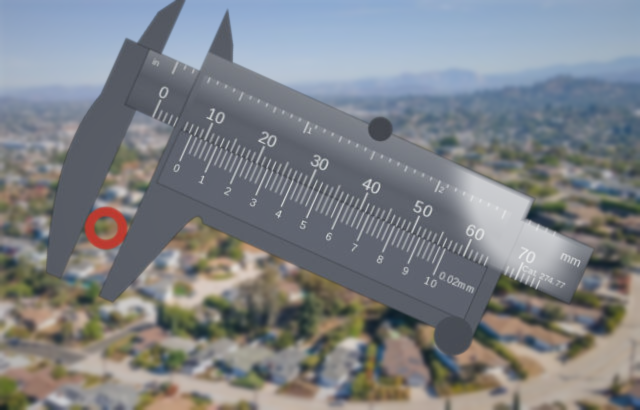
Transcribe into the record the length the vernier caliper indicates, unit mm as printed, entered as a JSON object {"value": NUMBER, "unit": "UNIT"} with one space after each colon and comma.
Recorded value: {"value": 7.5, "unit": "mm"}
